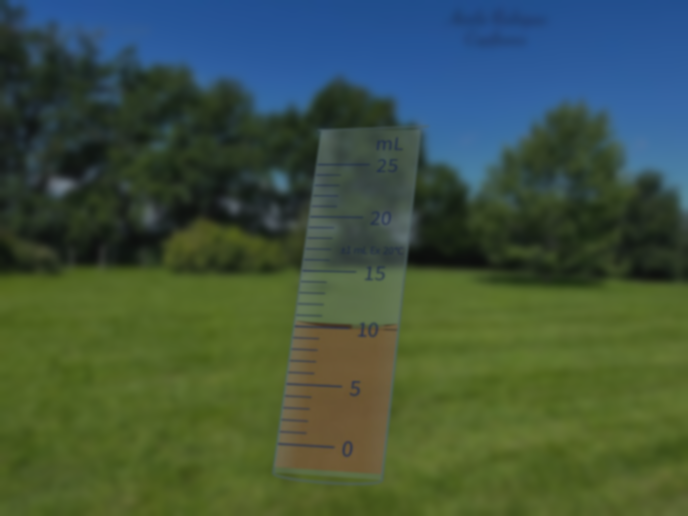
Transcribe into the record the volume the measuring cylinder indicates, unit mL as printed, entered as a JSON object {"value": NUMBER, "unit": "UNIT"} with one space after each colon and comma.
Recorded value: {"value": 10, "unit": "mL"}
